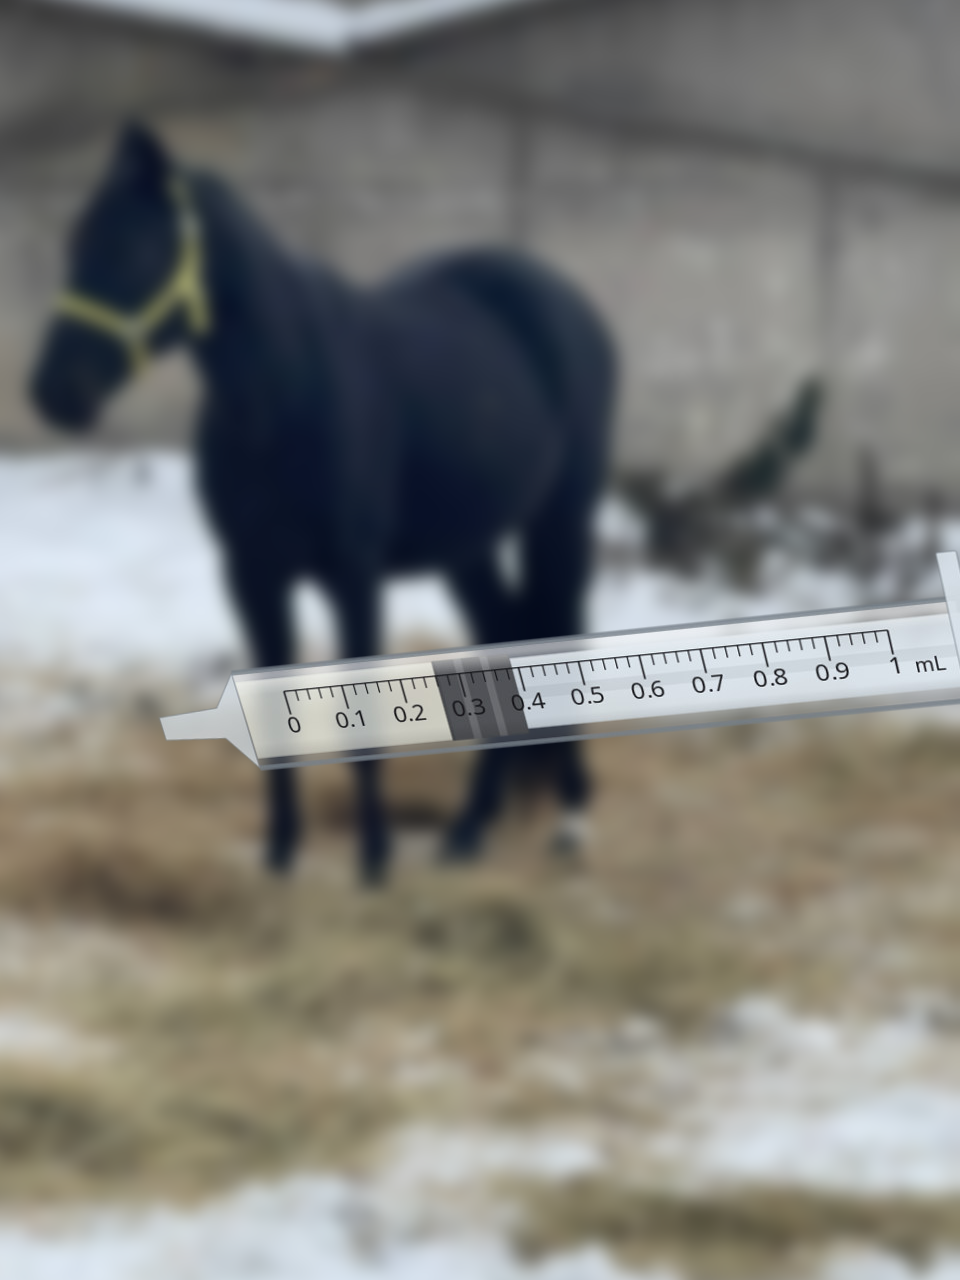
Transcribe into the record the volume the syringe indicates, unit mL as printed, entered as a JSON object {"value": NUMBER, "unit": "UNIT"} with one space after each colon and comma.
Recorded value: {"value": 0.26, "unit": "mL"}
